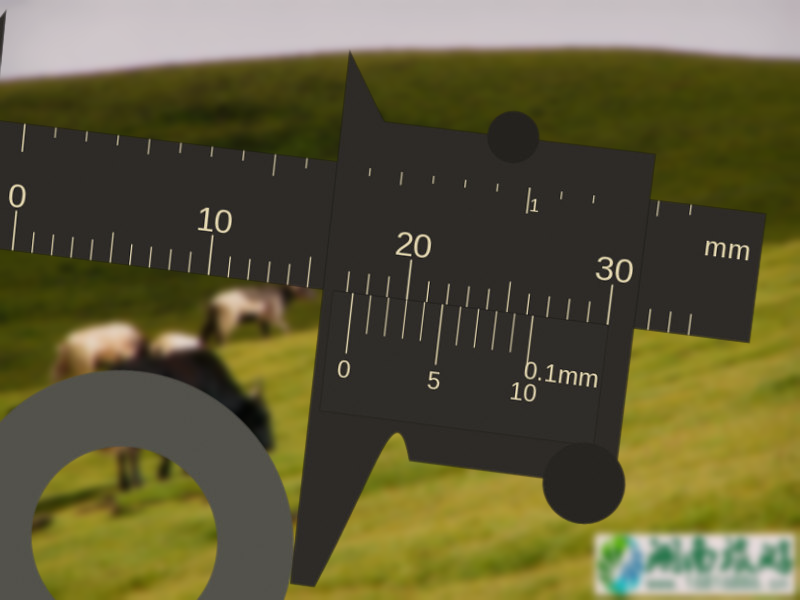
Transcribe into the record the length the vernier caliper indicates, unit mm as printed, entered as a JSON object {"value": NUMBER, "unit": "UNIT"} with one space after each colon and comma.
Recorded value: {"value": 17.3, "unit": "mm"}
